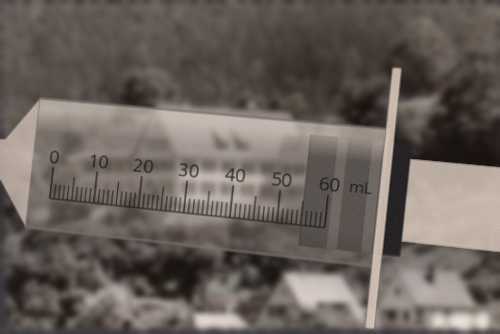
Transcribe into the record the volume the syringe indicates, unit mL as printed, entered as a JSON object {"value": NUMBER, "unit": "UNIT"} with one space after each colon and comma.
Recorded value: {"value": 55, "unit": "mL"}
